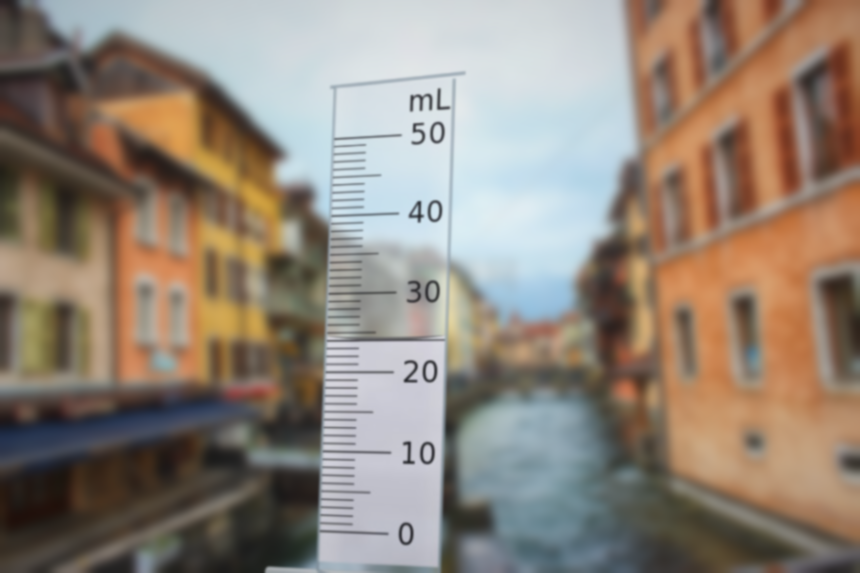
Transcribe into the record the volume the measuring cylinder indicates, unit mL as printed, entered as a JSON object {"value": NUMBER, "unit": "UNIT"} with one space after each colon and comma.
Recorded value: {"value": 24, "unit": "mL"}
